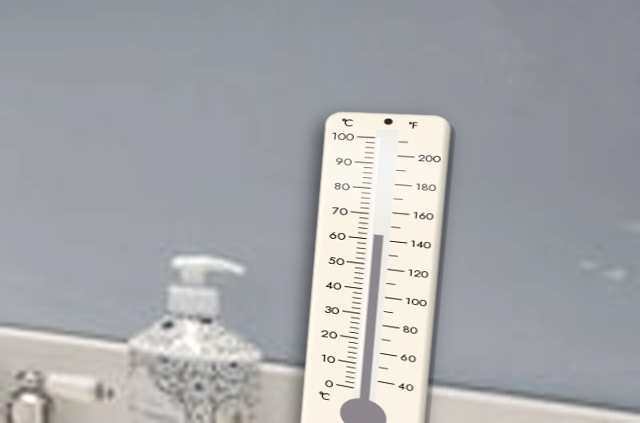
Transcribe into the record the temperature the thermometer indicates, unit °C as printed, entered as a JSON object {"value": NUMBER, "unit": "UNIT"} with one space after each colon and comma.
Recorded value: {"value": 62, "unit": "°C"}
